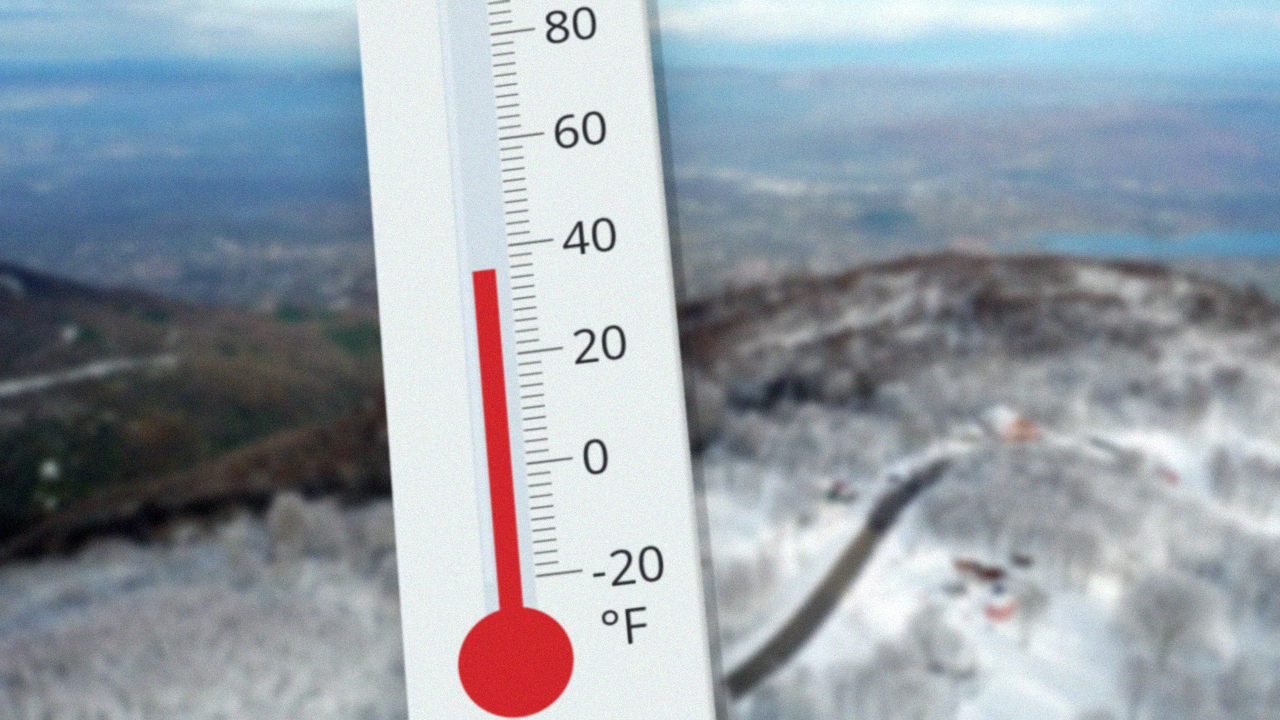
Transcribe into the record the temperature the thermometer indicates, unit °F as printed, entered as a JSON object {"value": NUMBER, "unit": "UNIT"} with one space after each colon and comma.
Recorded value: {"value": 36, "unit": "°F"}
